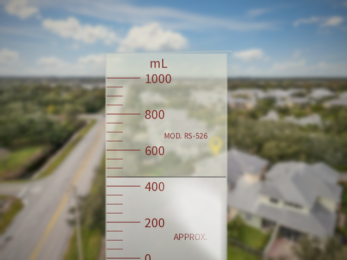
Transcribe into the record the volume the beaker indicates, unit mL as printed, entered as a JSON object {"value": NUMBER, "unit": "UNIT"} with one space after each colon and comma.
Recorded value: {"value": 450, "unit": "mL"}
